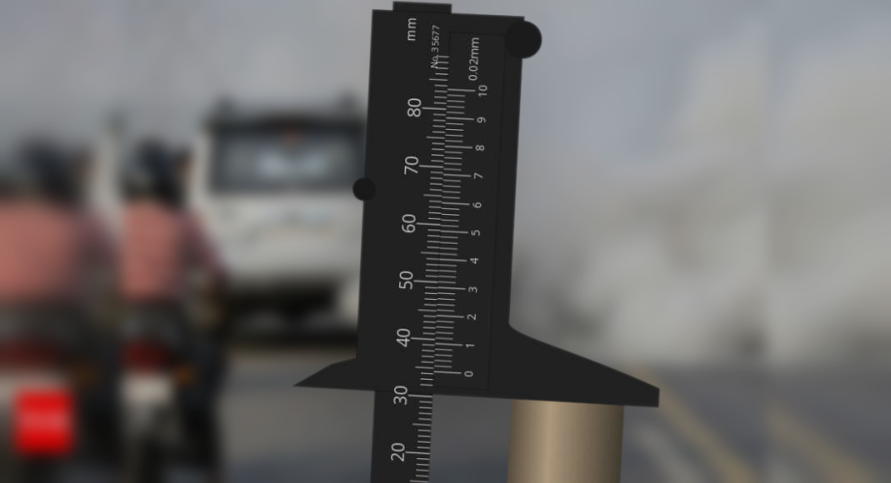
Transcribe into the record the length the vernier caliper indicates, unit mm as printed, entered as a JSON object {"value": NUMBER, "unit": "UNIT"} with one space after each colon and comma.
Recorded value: {"value": 34.4, "unit": "mm"}
